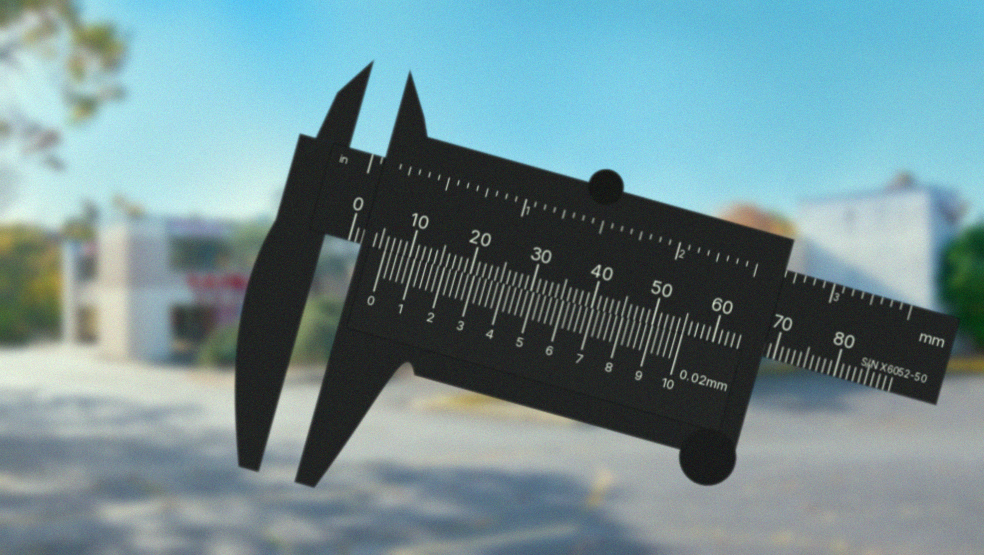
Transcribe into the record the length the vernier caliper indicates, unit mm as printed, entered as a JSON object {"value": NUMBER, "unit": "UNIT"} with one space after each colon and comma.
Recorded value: {"value": 6.0, "unit": "mm"}
